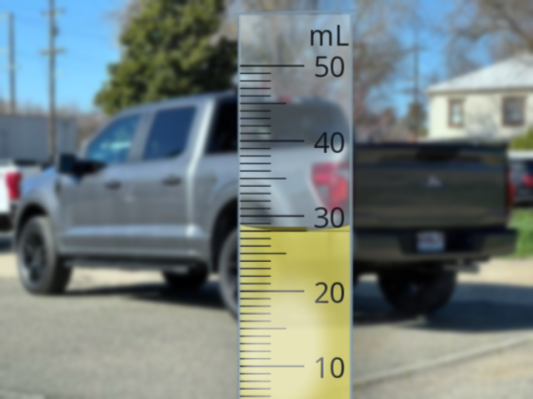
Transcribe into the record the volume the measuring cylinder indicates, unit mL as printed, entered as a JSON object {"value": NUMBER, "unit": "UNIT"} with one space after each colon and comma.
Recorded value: {"value": 28, "unit": "mL"}
